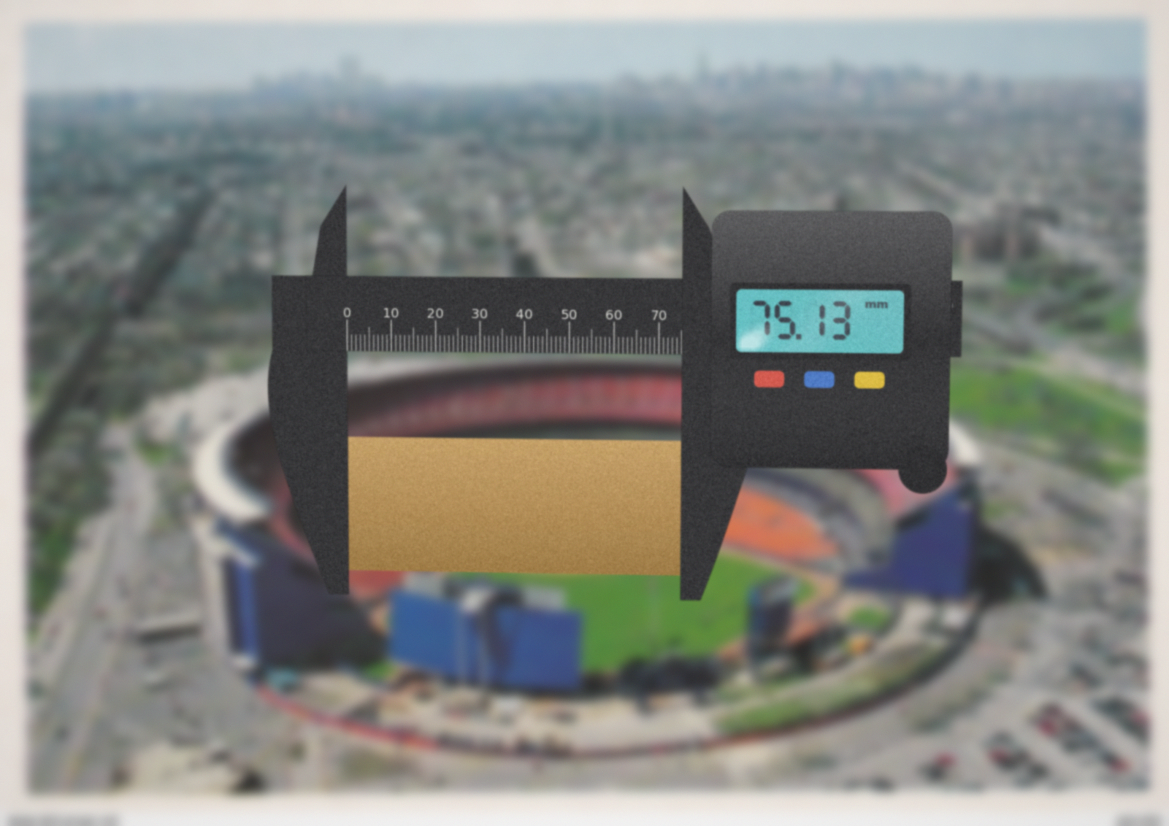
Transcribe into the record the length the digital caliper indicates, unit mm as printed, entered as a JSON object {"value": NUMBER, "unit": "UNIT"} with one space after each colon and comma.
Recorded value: {"value": 75.13, "unit": "mm"}
